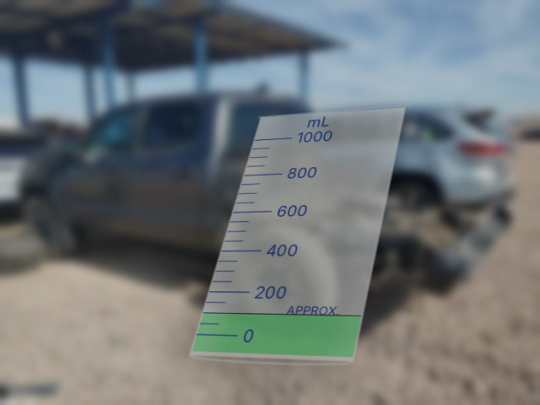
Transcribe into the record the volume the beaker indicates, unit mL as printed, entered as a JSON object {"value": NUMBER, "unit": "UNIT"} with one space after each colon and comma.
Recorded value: {"value": 100, "unit": "mL"}
